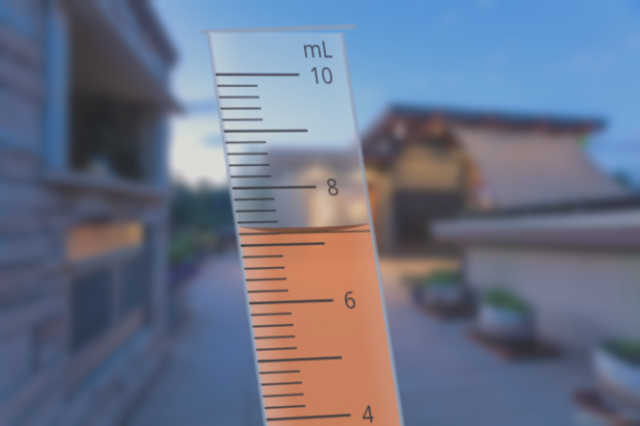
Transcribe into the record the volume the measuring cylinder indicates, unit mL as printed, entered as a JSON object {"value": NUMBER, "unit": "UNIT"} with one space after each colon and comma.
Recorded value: {"value": 7.2, "unit": "mL"}
